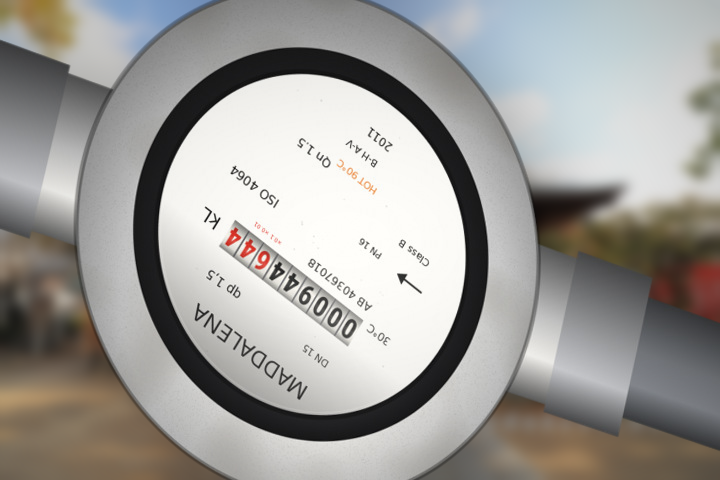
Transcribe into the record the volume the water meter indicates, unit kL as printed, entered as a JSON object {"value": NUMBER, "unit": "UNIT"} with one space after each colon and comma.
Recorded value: {"value": 944.644, "unit": "kL"}
